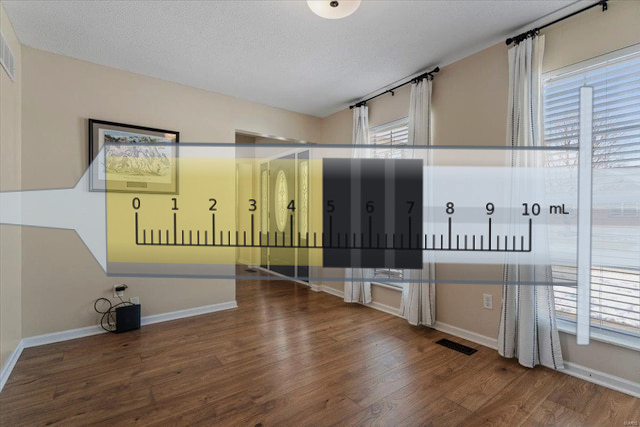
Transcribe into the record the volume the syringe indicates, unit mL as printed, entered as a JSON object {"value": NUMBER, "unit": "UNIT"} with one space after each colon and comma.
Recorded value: {"value": 4.8, "unit": "mL"}
